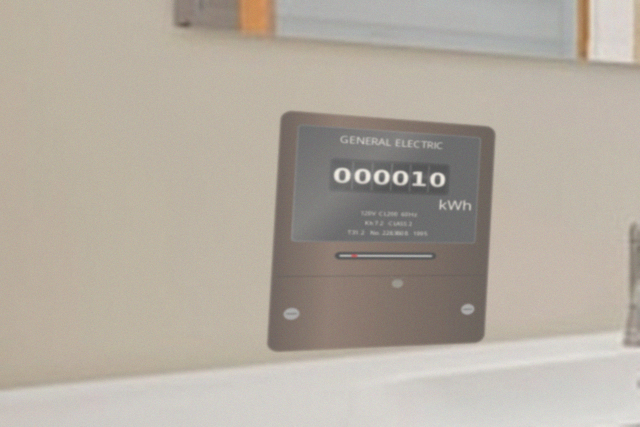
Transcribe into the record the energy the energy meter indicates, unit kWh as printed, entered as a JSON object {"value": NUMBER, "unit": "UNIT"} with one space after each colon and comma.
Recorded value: {"value": 10, "unit": "kWh"}
